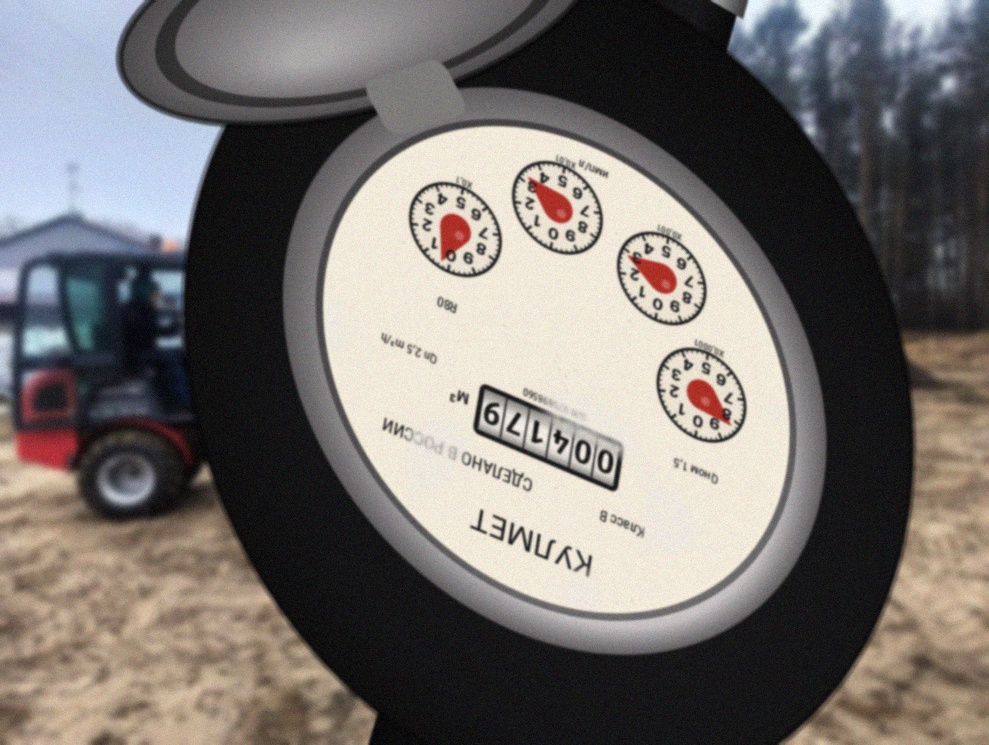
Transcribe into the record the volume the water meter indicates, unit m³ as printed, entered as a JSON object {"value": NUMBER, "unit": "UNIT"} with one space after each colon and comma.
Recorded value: {"value": 4179.0328, "unit": "m³"}
